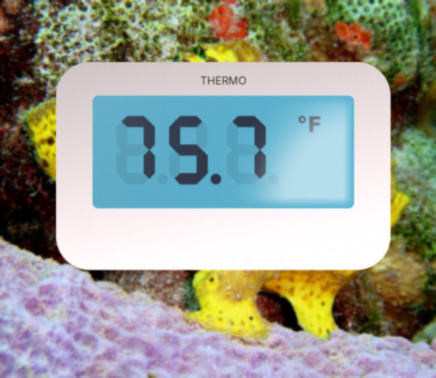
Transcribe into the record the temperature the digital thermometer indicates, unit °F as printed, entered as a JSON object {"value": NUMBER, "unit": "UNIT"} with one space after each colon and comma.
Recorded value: {"value": 75.7, "unit": "°F"}
